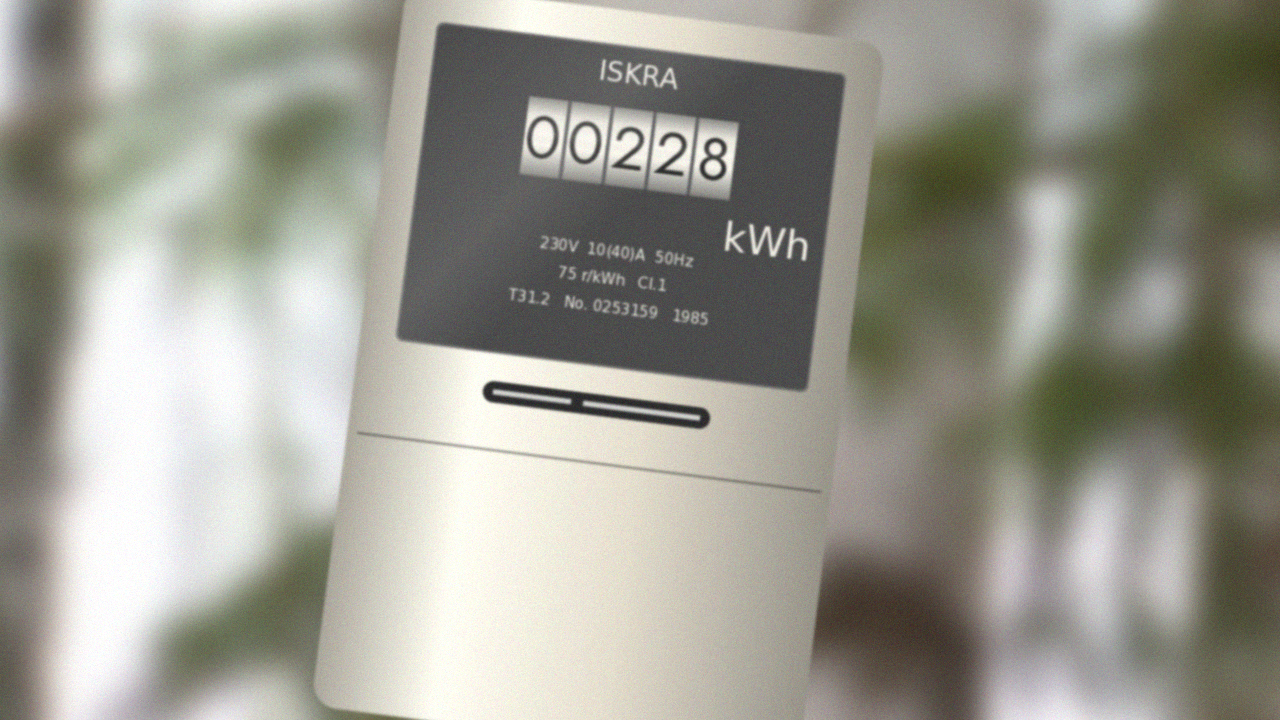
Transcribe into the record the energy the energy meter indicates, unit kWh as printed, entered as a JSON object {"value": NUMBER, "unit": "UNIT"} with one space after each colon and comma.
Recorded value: {"value": 228, "unit": "kWh"}
